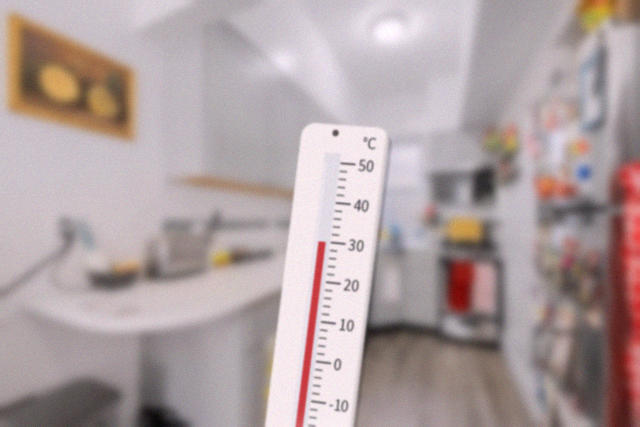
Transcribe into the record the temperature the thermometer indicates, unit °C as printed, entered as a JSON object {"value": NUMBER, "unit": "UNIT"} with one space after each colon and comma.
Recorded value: {"value": 30, "unit": "°C"}
